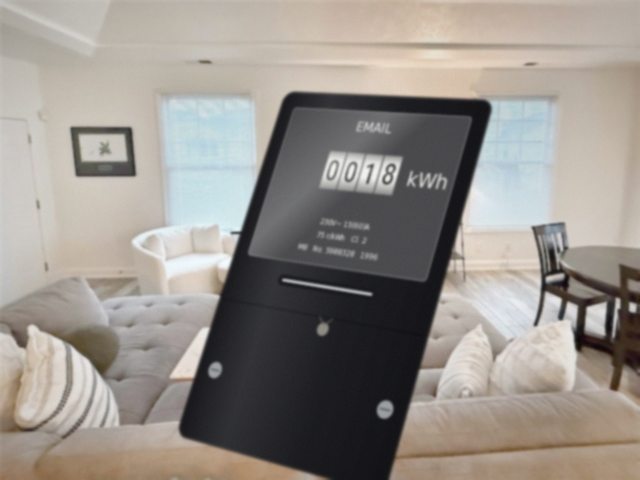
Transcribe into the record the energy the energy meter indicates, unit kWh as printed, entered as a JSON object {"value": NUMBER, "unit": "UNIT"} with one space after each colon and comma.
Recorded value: {"value": 18, "unit": "kWh"}
